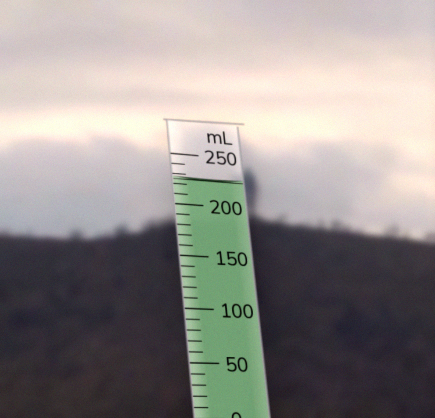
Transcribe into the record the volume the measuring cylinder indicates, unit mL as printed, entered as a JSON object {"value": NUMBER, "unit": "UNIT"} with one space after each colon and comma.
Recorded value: {"value": 225, "unit": "mL"}
